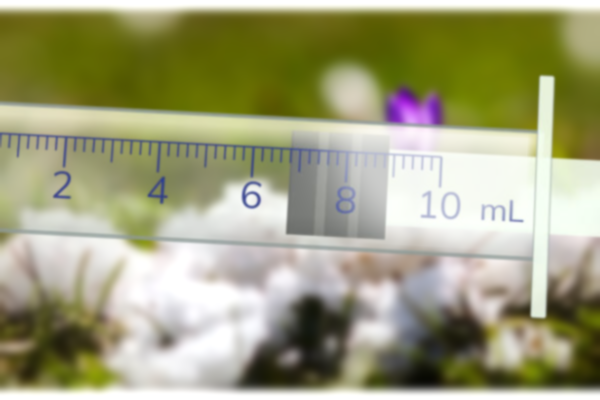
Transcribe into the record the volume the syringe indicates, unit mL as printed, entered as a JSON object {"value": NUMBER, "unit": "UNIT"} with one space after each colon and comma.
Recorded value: {"value": 6.8, "unit": "mL"}
